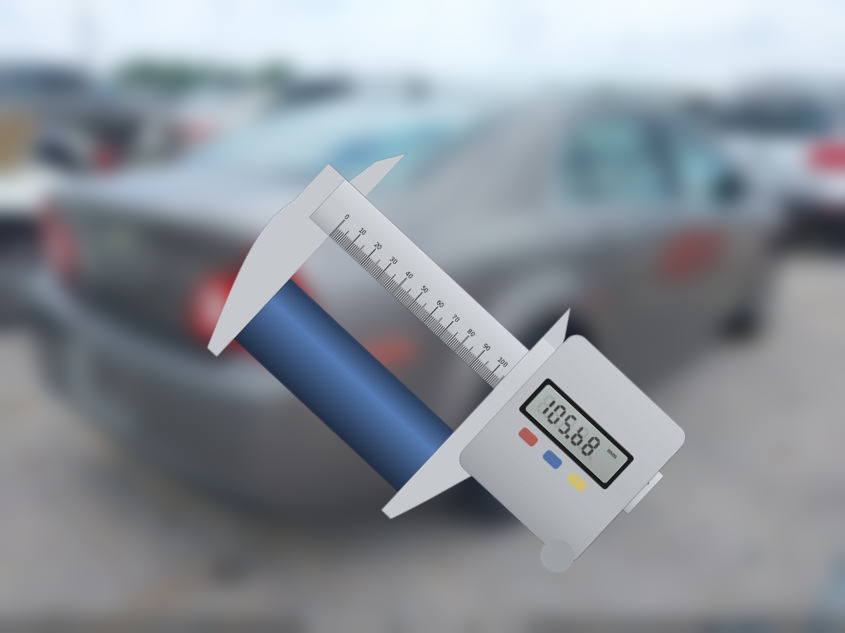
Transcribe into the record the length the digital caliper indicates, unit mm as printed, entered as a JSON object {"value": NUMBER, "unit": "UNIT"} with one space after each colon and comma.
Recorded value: {"value": 105.68, "unit": "mm"}
